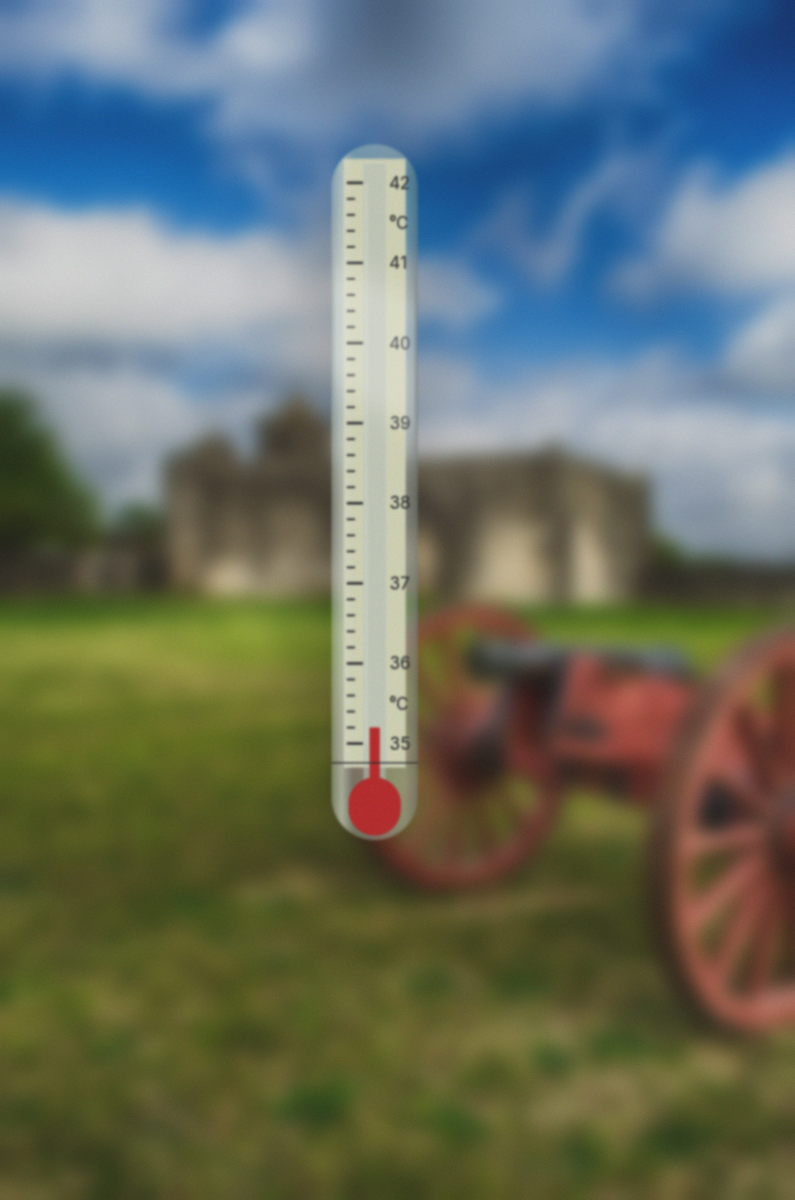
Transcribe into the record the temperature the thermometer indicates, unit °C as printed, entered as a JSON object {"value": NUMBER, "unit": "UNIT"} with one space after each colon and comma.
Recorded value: {"value": 35.2, "unit": "°C"}
